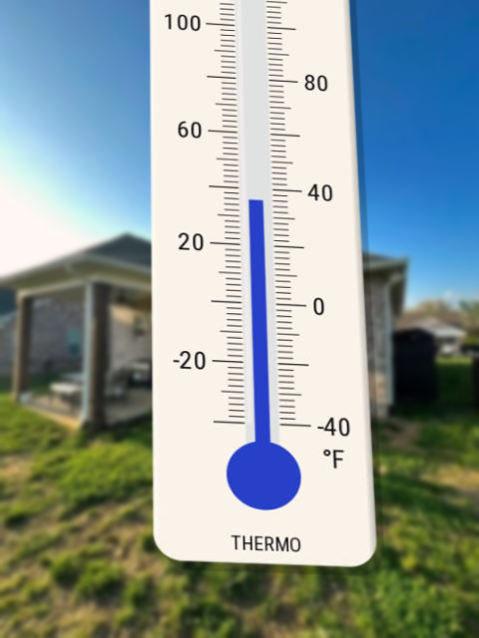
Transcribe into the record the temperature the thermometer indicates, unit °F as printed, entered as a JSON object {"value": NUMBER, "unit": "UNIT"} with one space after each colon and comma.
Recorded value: {"value": 36, "unit": "°F"}
